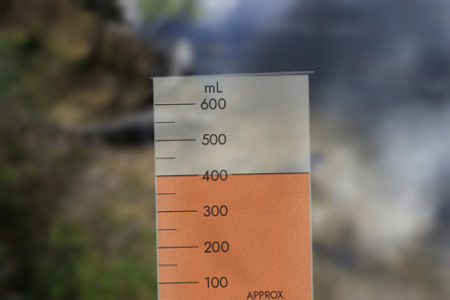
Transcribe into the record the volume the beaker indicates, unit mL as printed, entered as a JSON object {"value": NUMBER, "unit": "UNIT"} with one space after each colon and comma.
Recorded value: {"value": 400, "unit": "mL"}
